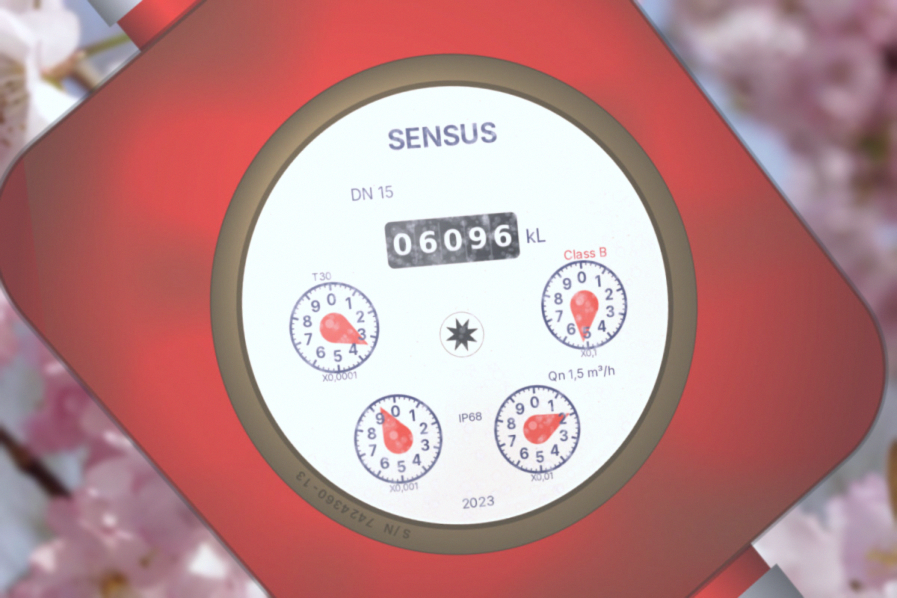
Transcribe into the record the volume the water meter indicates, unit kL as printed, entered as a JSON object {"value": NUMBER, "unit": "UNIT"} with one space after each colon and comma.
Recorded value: {"value": 6096.5193, "unit": "kL"}
